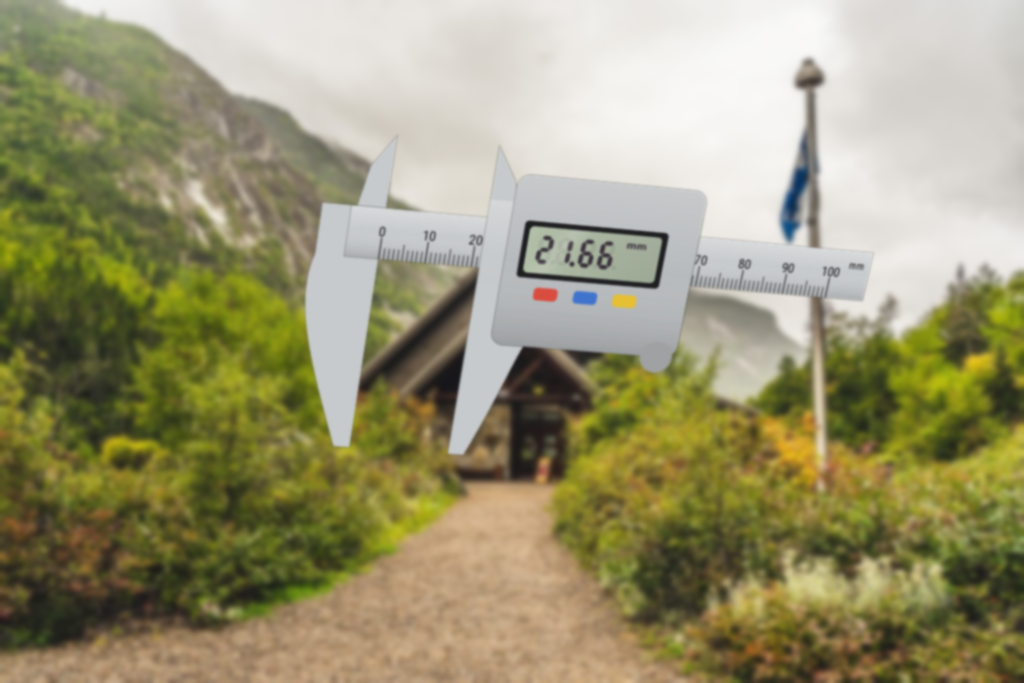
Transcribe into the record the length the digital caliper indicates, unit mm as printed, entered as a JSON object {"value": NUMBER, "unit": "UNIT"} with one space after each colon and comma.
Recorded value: {"value": 21.66, "unit": "mm"}
